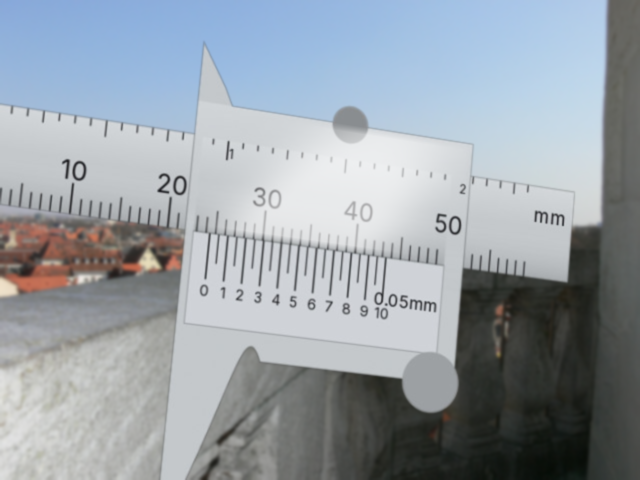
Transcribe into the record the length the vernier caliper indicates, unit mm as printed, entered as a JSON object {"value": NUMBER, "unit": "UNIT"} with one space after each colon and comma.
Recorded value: {"value": 24.4, "unit": "mm"}
